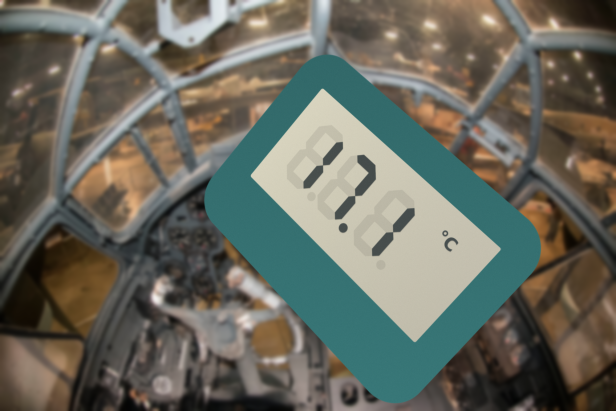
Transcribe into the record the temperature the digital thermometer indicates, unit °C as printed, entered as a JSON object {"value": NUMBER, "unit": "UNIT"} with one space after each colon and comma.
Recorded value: {"value": 17.1, "unit": "°C"}
